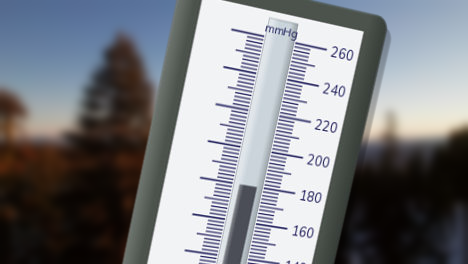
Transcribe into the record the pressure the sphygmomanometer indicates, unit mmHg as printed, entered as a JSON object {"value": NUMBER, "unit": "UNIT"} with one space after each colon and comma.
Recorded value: {"value": 180, "unit": "mmHg"}
